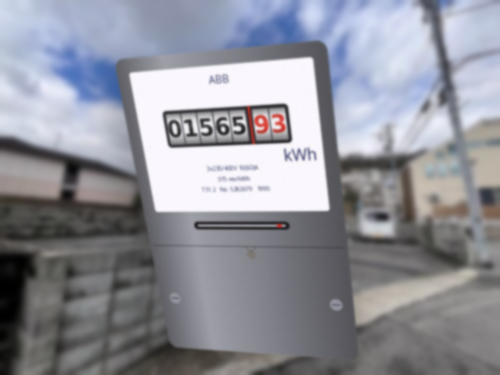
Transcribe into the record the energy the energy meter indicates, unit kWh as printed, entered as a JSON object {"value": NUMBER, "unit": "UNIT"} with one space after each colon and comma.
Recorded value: {"value": 1565.93, "unit": "kWh"}
